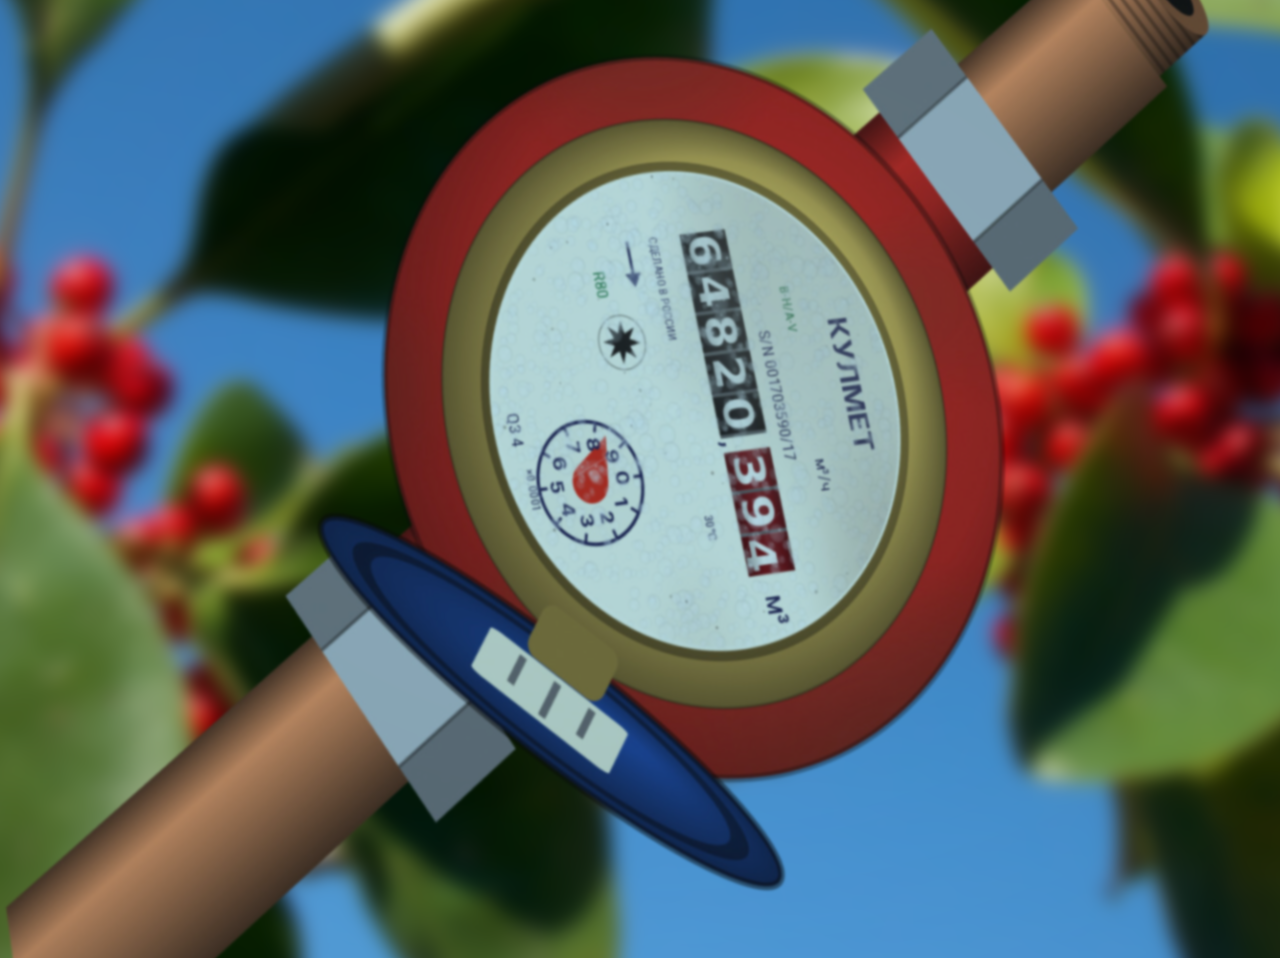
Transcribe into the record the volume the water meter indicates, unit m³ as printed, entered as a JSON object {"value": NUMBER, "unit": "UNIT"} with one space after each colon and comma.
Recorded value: {"value": 64820.3938, "unit": "m³"}
